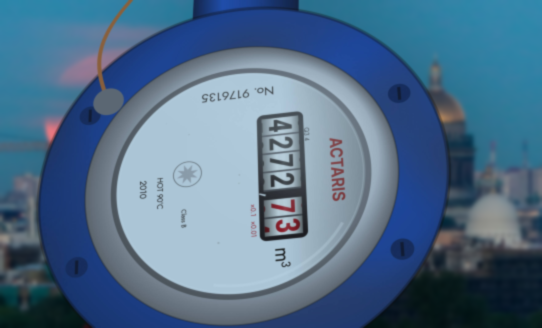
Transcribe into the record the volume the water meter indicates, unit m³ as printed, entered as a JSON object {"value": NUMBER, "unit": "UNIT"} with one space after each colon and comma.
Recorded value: {"value": 4272.73, "unit": "m³"}
